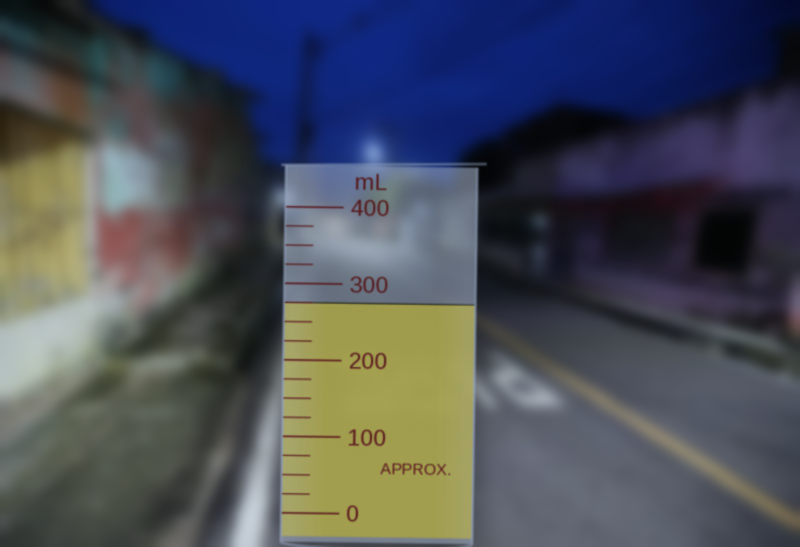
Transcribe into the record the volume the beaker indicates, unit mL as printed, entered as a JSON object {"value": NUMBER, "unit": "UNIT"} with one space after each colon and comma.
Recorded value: {"value": 275, "unit": "mL"}
